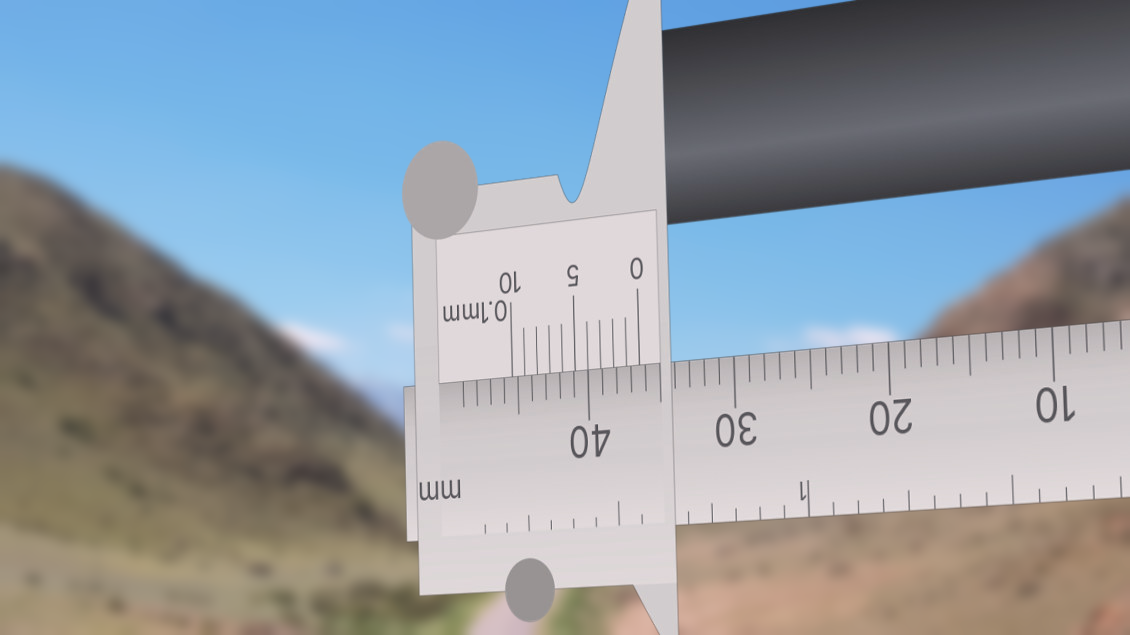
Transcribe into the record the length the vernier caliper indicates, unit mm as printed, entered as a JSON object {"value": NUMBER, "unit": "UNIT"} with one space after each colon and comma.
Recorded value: {"value": 36.4, "unit": "mm"}
